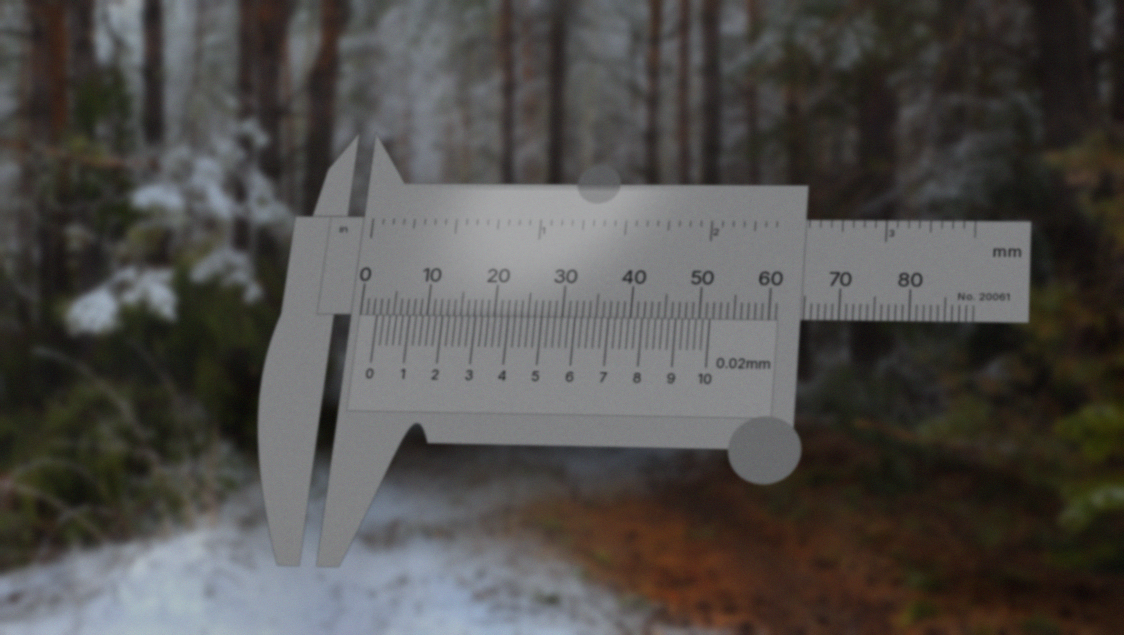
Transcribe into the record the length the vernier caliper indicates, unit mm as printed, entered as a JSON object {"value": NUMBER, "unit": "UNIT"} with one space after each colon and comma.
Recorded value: {"value": 2.5, "unit": "mm"}
